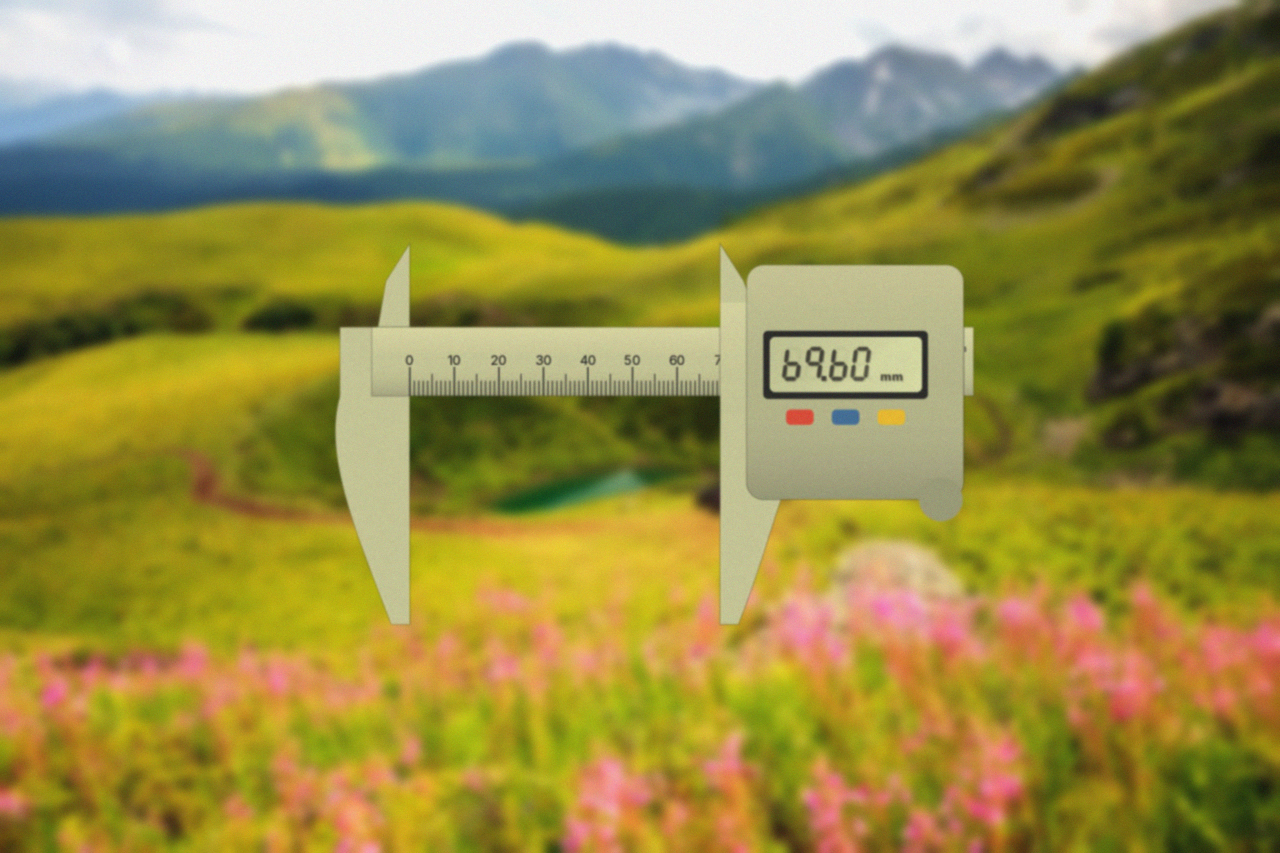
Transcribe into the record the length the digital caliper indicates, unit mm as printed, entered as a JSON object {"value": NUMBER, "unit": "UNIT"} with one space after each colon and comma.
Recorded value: {"value": 69.60, "unit": "mm"}
